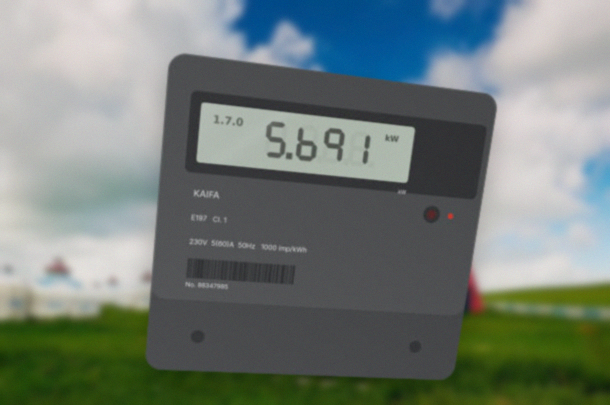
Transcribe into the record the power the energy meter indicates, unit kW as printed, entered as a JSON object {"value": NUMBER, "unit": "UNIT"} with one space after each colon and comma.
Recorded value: {"value": 5.691, "unit": "kW"}
